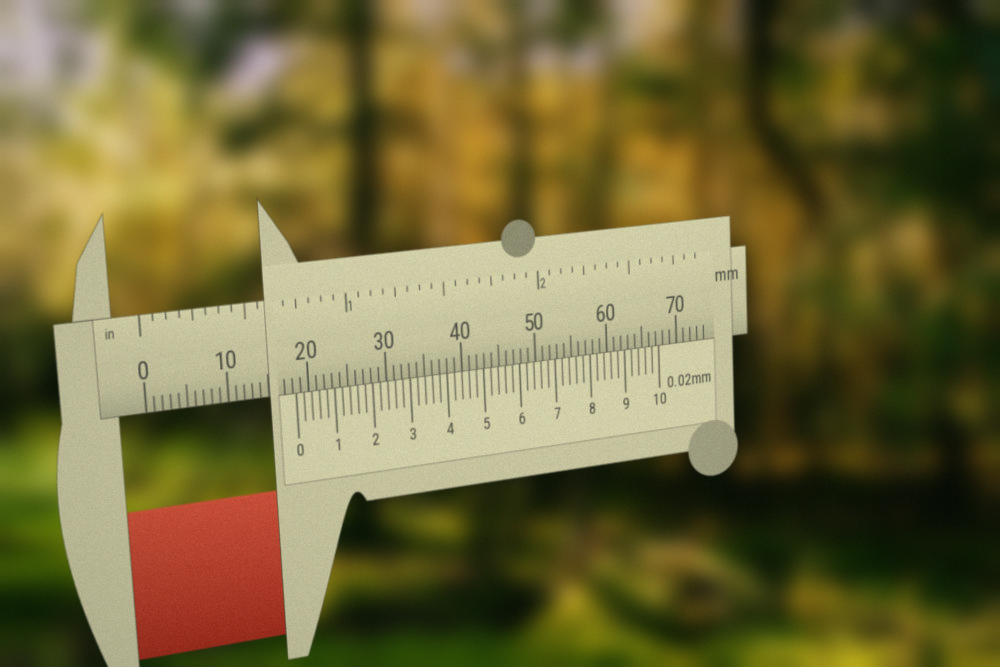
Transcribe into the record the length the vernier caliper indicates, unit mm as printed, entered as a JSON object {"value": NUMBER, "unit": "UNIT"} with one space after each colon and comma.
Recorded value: {"value": 18.4, "unit": "mm"}
